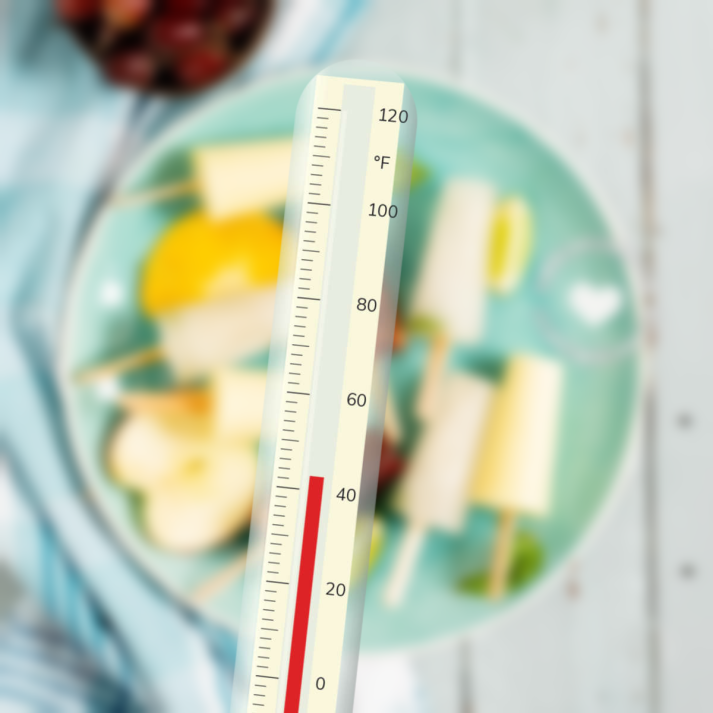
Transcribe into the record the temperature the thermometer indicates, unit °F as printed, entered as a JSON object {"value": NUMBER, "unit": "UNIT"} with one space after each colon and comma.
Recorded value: {"value": 43, "unit": "°F"}
